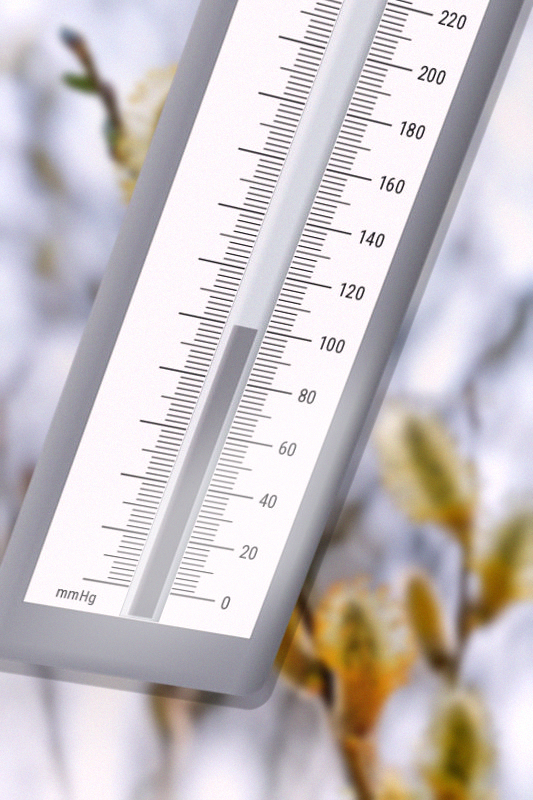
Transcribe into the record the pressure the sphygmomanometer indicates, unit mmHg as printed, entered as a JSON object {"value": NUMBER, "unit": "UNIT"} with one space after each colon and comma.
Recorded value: {"value": 100, "unit": "mmHg"}
